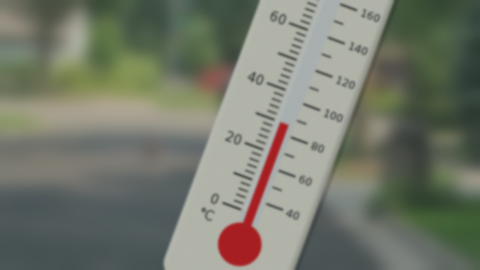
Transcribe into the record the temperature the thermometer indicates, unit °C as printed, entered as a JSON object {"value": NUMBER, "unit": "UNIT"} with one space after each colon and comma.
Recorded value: {"value": 30, "unit": "°C"}
